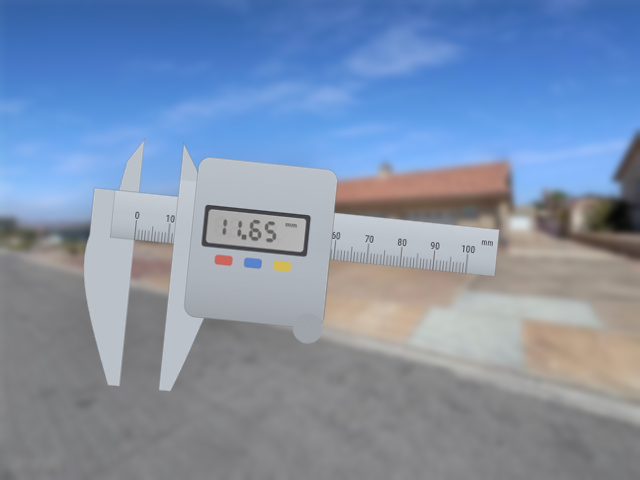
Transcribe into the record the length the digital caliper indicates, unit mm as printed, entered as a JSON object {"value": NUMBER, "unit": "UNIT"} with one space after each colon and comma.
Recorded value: {"value": 11.65, "unit": "mm"}
